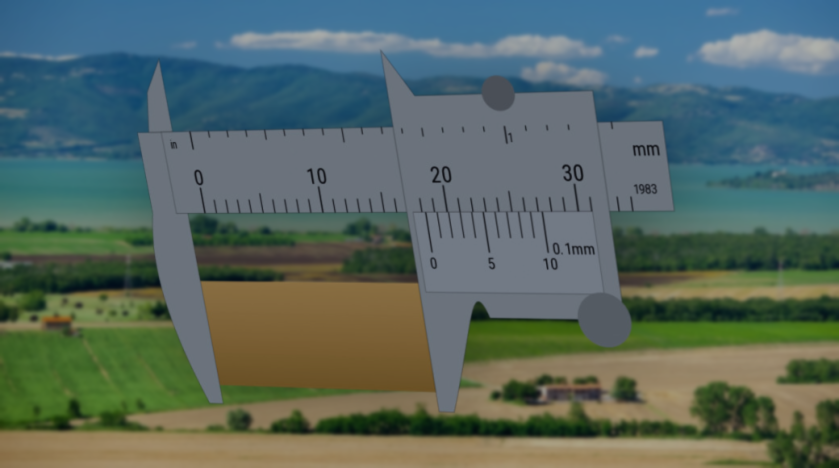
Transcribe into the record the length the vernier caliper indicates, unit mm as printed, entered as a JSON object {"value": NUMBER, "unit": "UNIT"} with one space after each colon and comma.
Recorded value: {"value": 18.3, "unit": "mm"}
